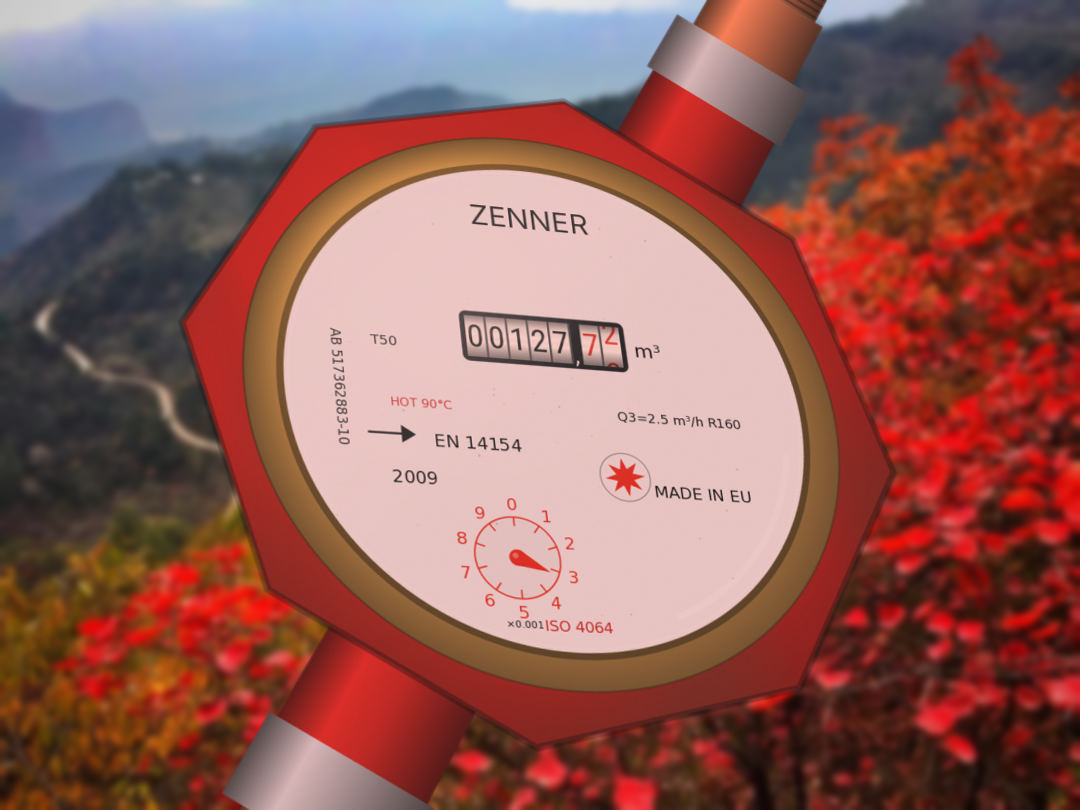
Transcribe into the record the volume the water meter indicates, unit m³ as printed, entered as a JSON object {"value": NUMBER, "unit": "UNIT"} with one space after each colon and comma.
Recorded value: {"value": 127.723, "unit": "m³"}
